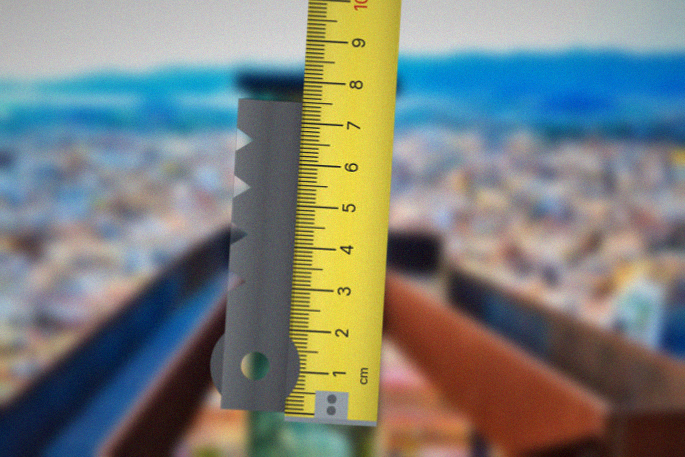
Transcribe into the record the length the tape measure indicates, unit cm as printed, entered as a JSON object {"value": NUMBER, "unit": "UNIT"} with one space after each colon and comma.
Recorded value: {"value": 7.5, "unit": "cm"}
